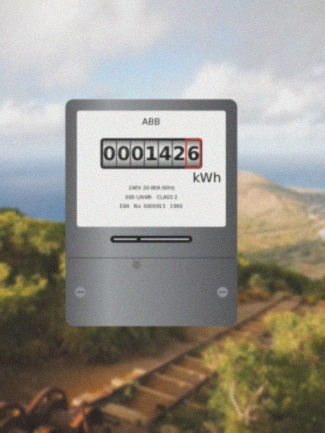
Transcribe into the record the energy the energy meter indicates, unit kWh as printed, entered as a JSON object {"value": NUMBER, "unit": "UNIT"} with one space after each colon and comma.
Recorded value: {"value": 142.6, "unit": "kWh"}
